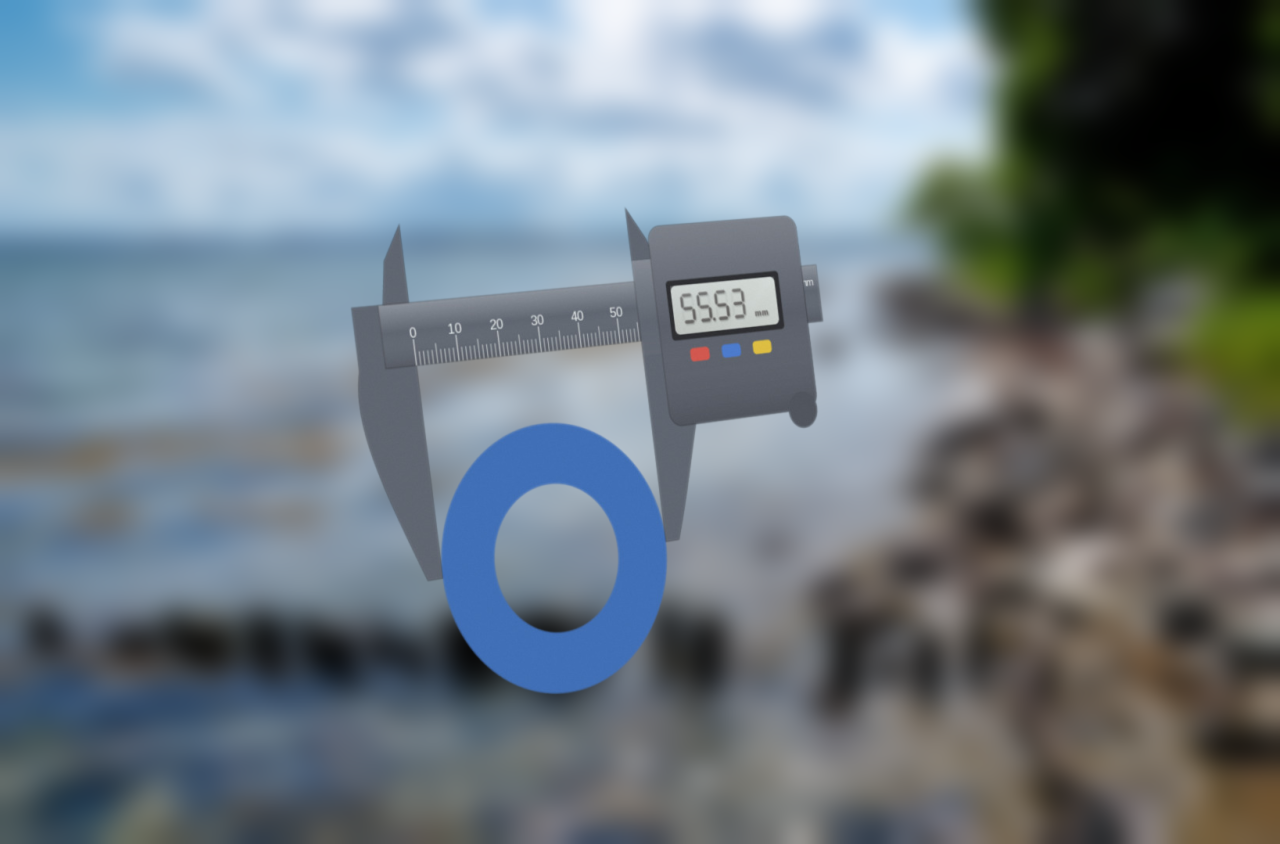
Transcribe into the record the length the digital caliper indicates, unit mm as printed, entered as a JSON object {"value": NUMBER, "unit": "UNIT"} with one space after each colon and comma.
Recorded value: {"value": 55.53, "unit": "mm"}
